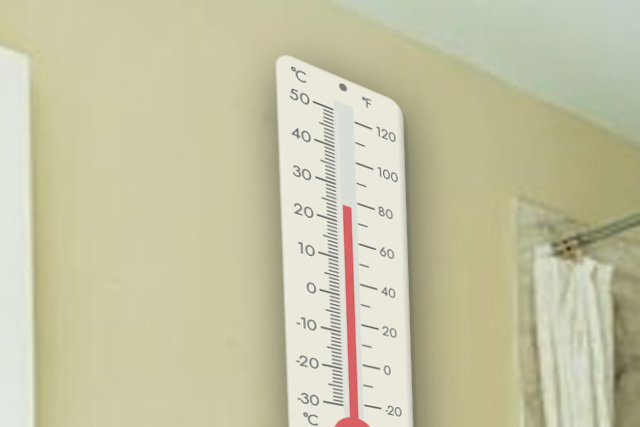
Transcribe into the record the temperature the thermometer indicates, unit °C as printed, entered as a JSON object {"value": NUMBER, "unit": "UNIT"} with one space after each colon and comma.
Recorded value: {"value": 25, "unit": "°C"}
